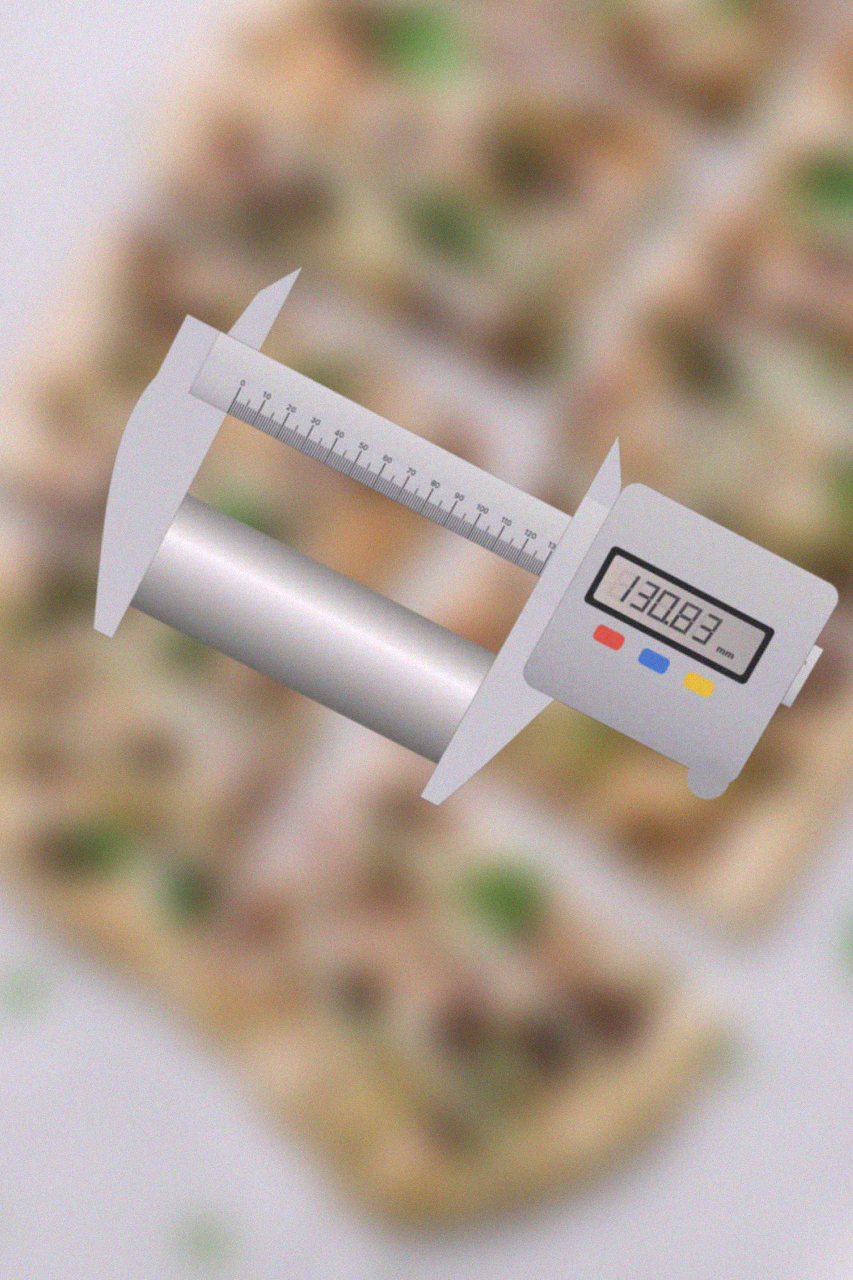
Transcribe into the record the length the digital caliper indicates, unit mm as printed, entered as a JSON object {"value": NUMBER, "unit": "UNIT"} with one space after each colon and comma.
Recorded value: {"value": 130.83, "unit": "mm"}
